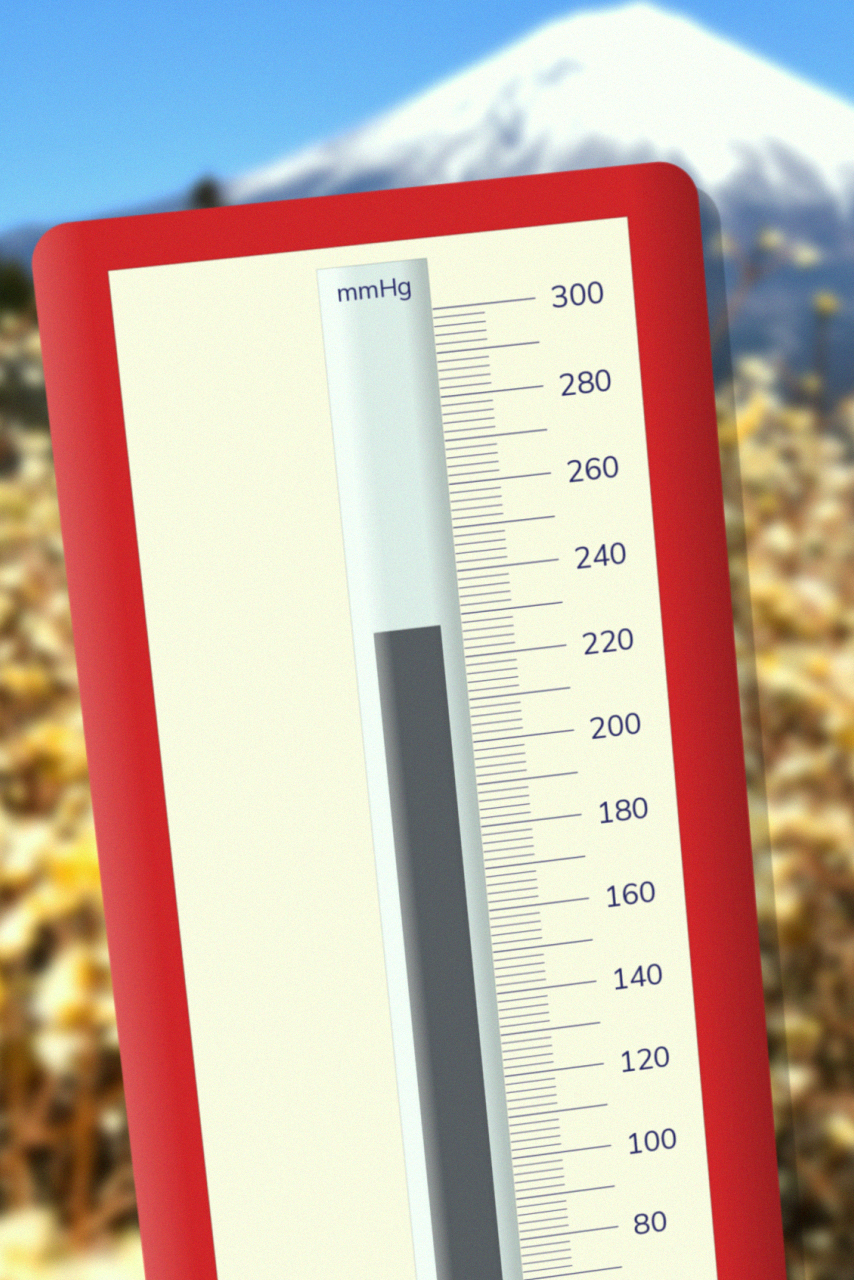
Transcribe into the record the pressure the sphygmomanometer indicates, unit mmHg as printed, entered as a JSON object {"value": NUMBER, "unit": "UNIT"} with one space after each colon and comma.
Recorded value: {"value": 228, "unit": "mmHg"}
